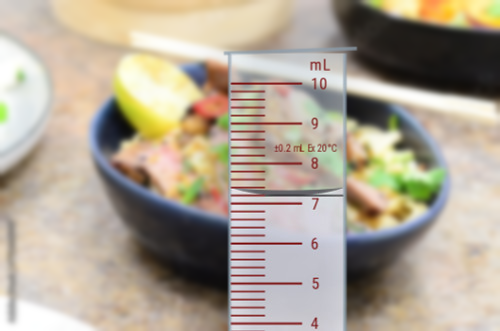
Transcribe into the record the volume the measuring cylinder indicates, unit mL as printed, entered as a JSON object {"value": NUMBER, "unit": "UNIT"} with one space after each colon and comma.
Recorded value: {"value": 7.2, "unit": "mL"}
